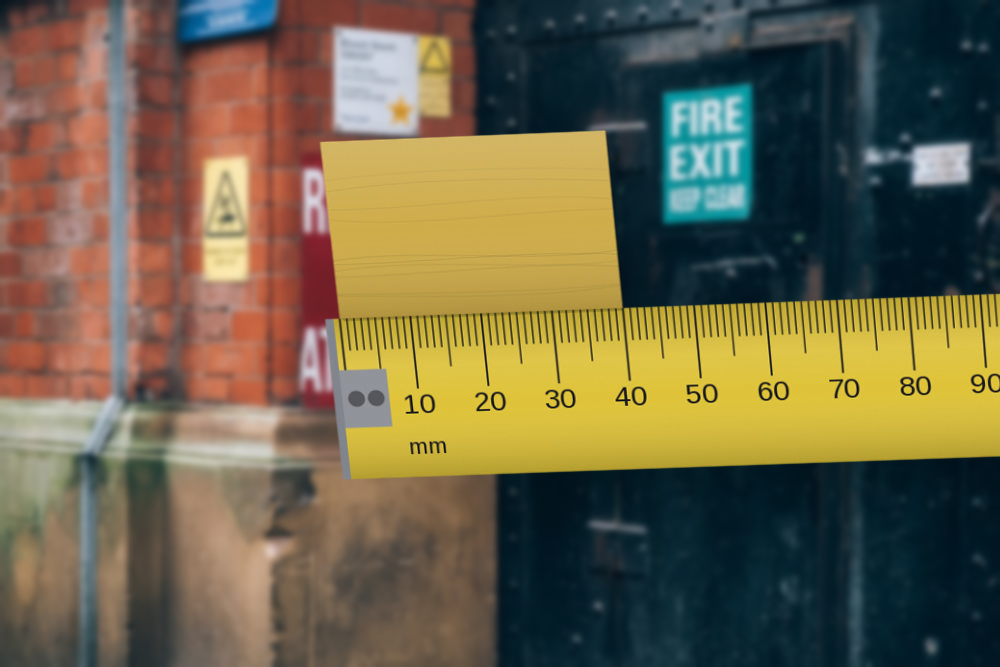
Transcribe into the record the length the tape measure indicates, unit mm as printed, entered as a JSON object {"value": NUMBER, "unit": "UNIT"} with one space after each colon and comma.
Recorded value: {"value": 40, "unit": "mm"}
